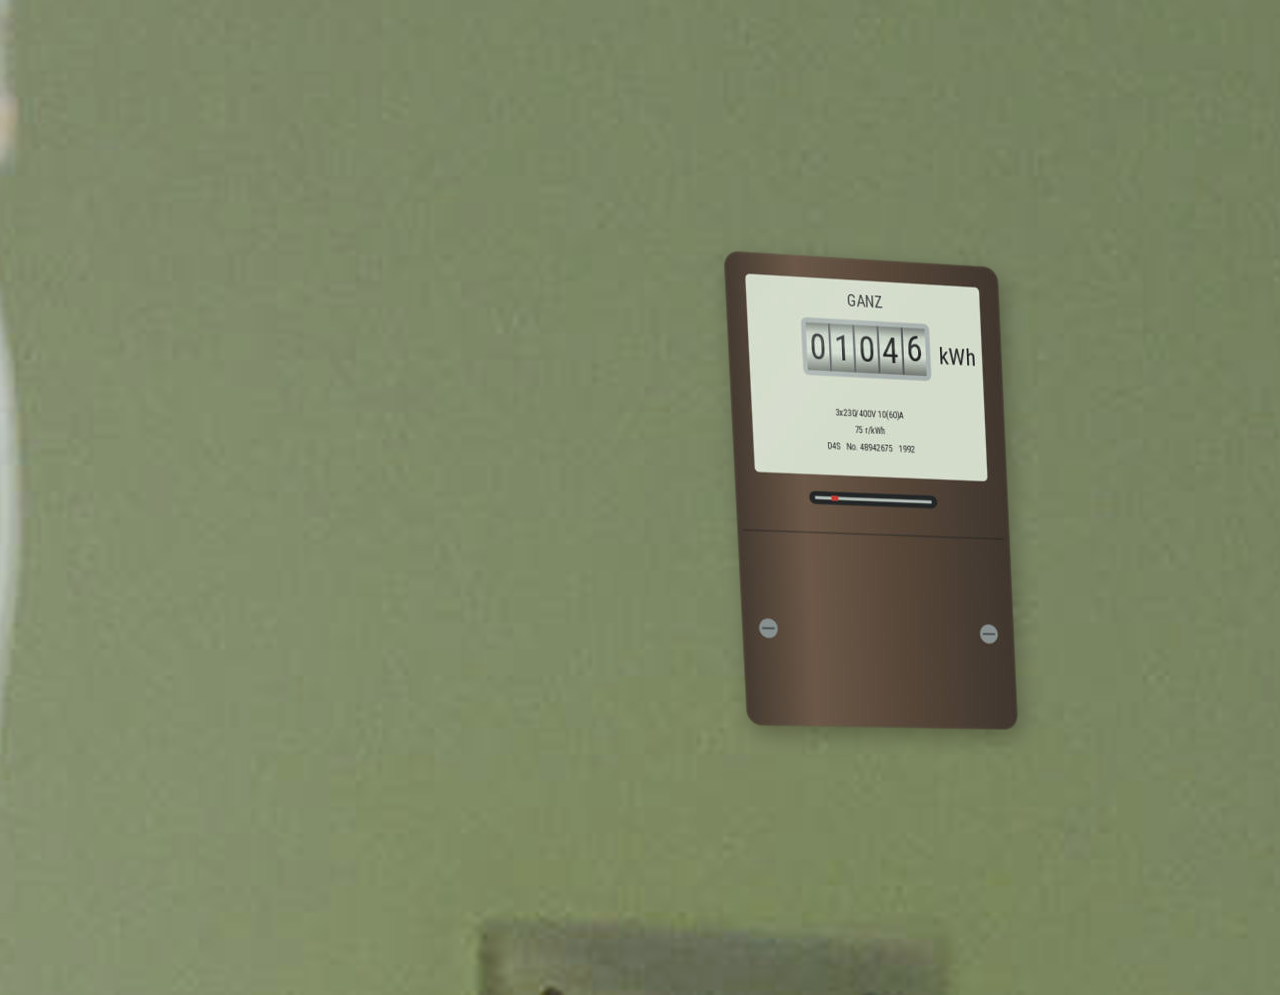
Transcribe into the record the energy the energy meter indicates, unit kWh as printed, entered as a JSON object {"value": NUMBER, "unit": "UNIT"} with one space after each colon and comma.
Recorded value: {"value": 1046, "unit": "kWh"}
